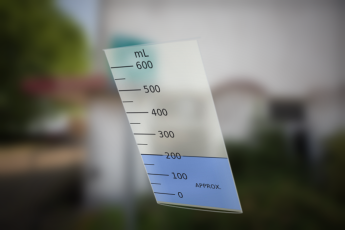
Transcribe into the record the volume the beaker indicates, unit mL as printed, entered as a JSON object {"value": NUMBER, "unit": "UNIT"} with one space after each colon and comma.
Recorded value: {"value": 200, "unit": "mL"}
